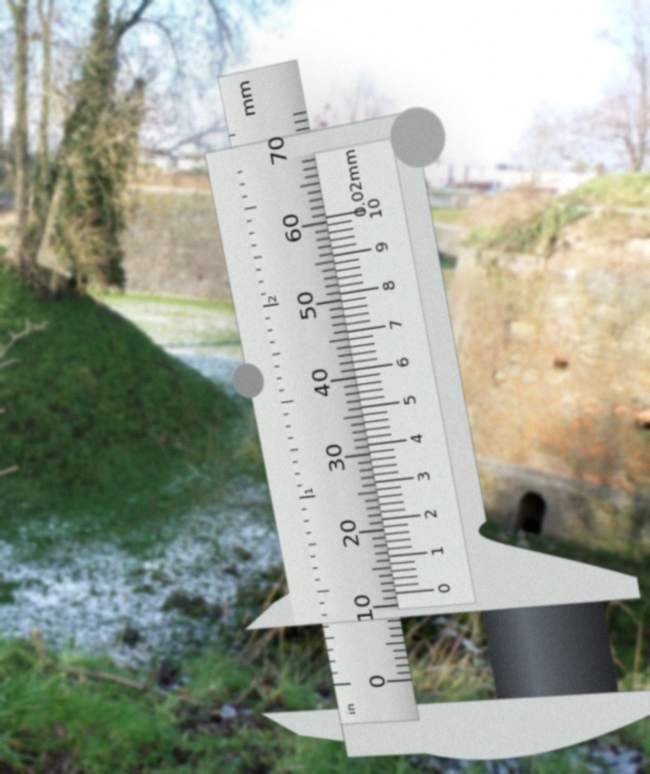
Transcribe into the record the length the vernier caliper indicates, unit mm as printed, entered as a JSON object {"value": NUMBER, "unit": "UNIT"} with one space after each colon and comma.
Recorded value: {"value": 11.6, "unit": "mm"}
